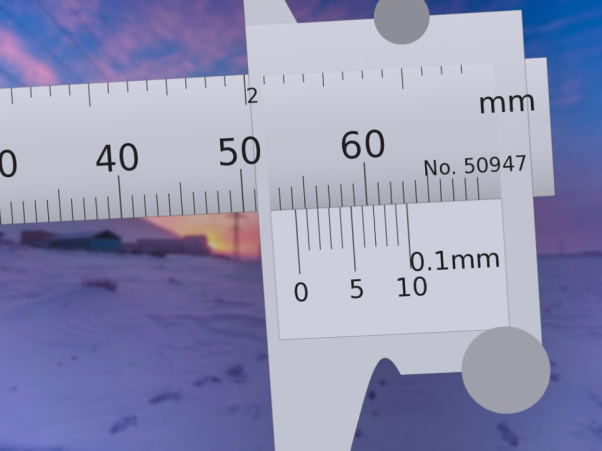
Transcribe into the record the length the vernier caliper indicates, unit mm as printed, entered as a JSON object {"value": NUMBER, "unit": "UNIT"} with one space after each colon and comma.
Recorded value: {"value": 54.2, "unit": "mm"}
